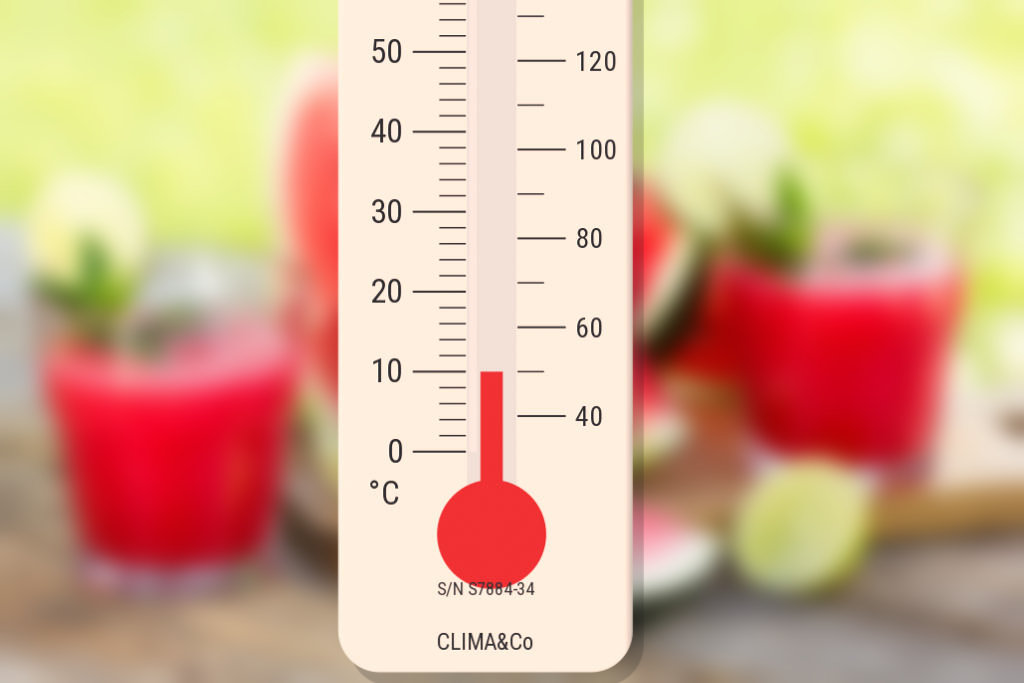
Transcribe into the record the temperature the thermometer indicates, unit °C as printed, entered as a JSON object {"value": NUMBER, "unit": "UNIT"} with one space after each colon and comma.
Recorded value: {"value": 10, "unit": "°C"}
